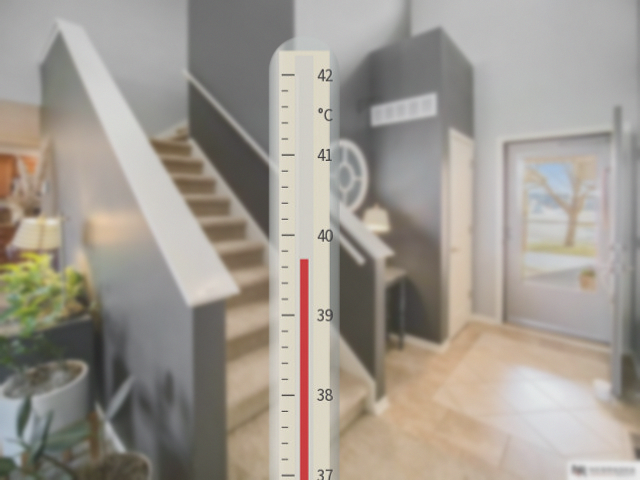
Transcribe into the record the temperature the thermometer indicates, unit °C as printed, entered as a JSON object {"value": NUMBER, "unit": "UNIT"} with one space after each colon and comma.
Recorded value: {"value": 39.7, "unit": "°C"}
